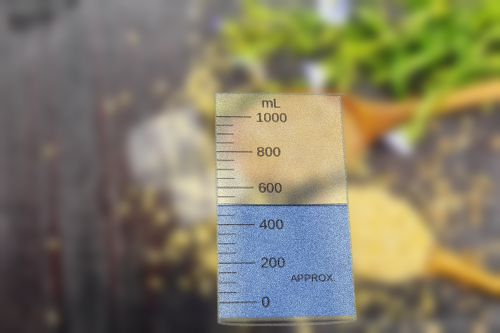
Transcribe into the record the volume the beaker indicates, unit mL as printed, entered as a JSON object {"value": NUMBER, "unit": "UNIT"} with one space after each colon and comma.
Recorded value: {"value": 500, "unit": "mL"}
